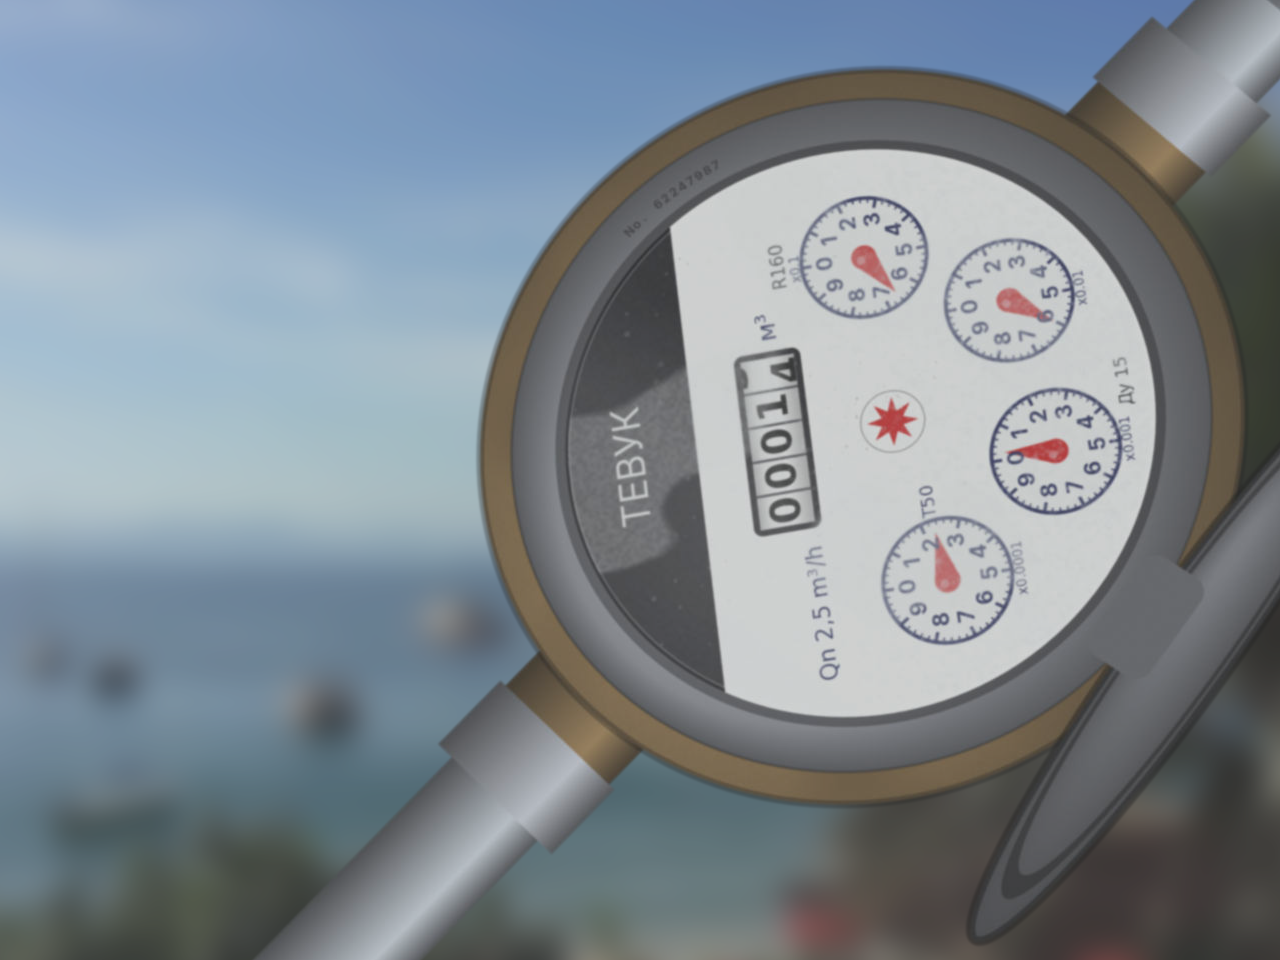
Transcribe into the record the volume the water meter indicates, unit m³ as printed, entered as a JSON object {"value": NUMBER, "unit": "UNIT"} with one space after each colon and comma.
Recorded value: {"value": 13.6602, "unit": "m³"}
